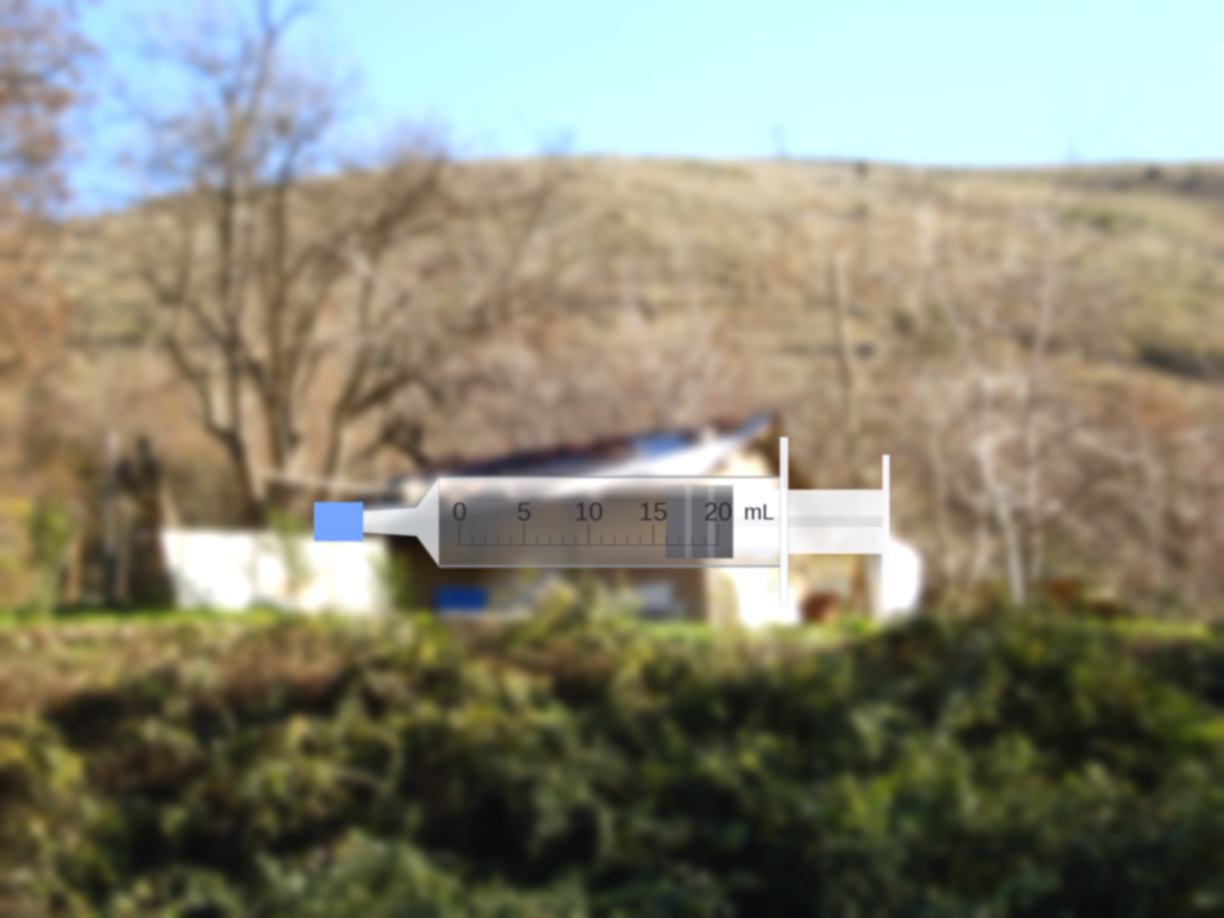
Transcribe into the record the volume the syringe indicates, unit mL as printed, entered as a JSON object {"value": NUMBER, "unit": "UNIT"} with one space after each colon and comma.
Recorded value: {"value": 16, "unit": "mL"}
